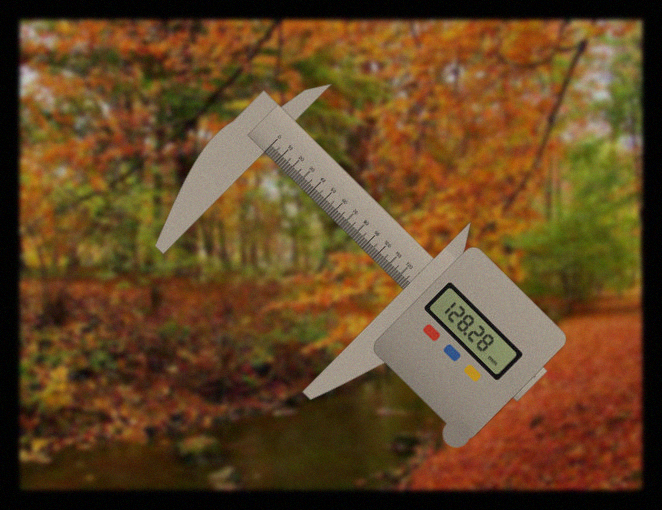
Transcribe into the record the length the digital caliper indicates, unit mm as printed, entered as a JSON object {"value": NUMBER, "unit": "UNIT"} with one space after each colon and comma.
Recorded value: {"value": 128.28, "unit": "mm"}
